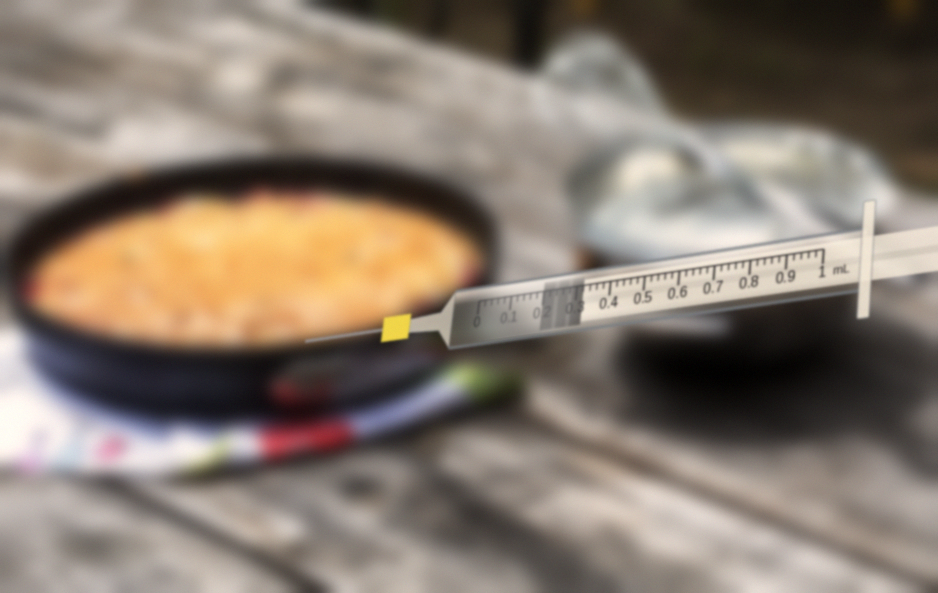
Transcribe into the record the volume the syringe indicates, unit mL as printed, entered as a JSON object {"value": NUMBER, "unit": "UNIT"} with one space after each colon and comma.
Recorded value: {"value": 0.2, "unit": "mL"}
